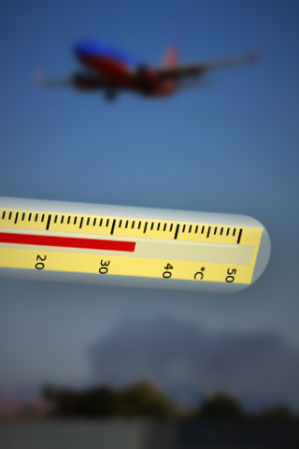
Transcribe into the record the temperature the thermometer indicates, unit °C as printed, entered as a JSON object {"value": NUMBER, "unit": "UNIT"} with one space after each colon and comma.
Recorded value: {"value": 34, "unit": "°C"}
